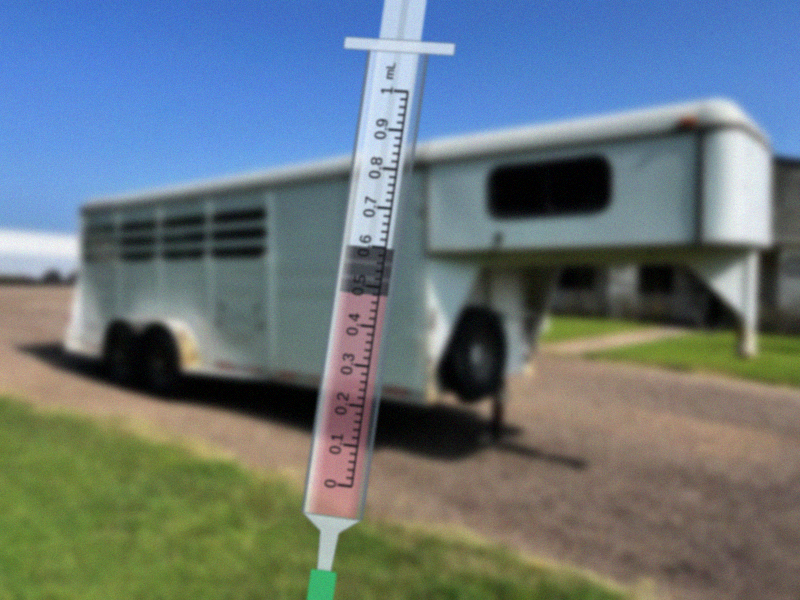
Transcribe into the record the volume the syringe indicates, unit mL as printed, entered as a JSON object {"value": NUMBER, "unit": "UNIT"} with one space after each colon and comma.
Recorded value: {"value": 0.48, "unit": "mL"}
